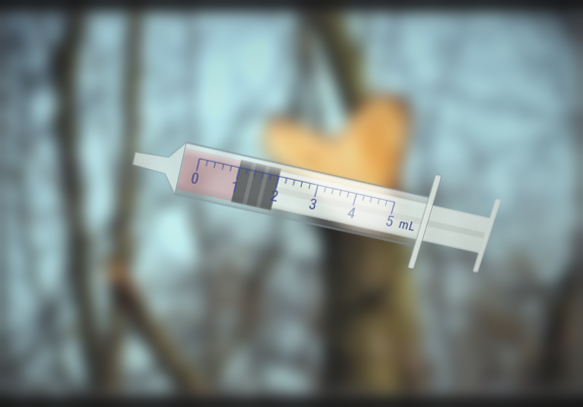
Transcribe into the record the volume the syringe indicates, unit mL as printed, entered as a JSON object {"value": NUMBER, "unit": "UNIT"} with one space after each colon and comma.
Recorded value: {"value": 1, "unit": "mL"}
